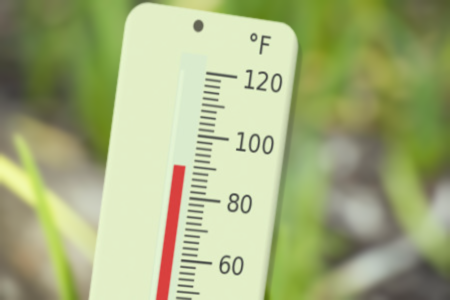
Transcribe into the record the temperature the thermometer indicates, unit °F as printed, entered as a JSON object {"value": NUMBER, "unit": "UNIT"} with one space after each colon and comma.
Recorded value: {"value": 90, "unit": "°F"}
